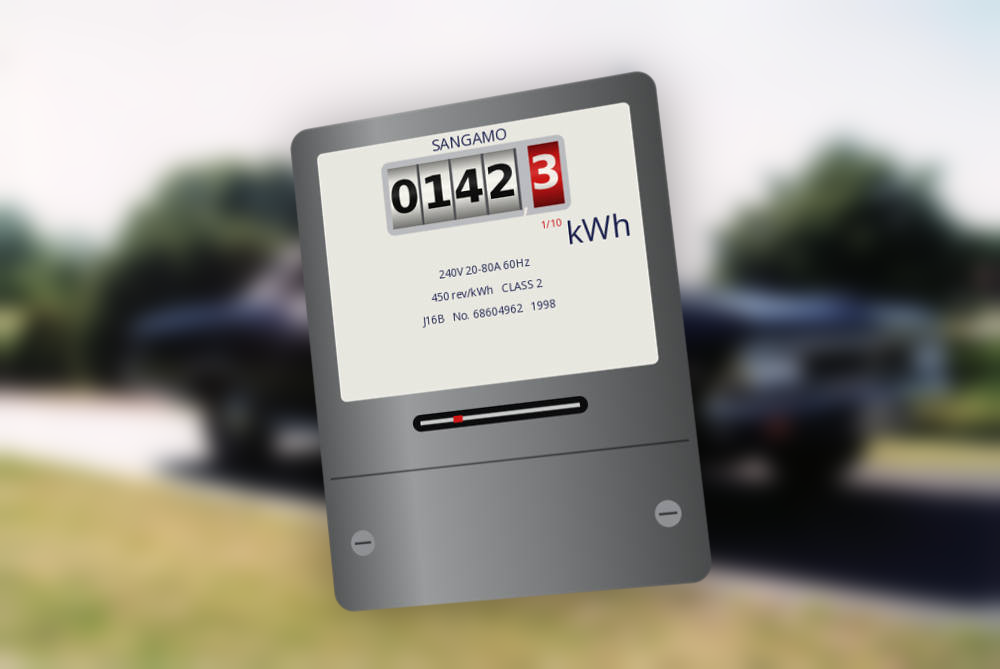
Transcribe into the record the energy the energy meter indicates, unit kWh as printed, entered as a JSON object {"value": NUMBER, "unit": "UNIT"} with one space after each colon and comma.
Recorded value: {"value": 142.3, "unit": "kWh"}
